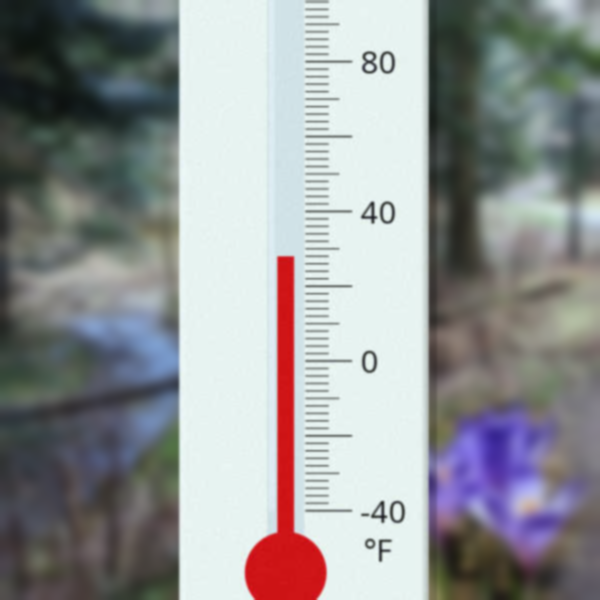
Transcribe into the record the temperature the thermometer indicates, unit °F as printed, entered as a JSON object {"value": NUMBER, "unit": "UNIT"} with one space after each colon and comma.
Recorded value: {"value": 28, "unit": "°F"}
